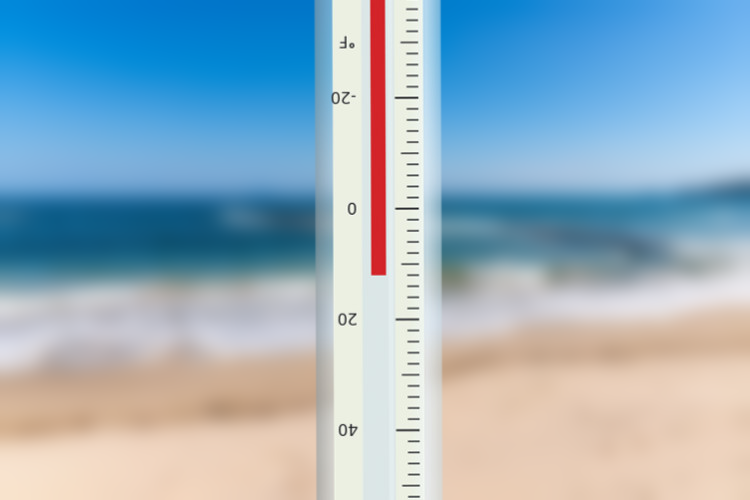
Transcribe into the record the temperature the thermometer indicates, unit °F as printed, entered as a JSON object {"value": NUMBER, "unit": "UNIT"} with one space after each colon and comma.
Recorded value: {"value": 12, "unit": "°F"}
